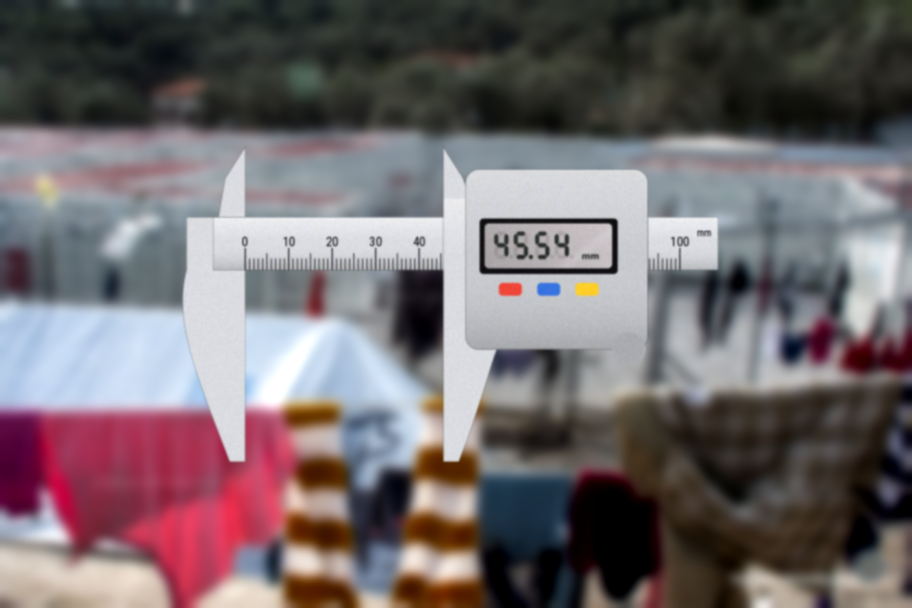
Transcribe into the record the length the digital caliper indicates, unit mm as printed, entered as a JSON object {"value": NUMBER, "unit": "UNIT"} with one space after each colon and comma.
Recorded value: {"value": 45.54, "unit": "mm"}
